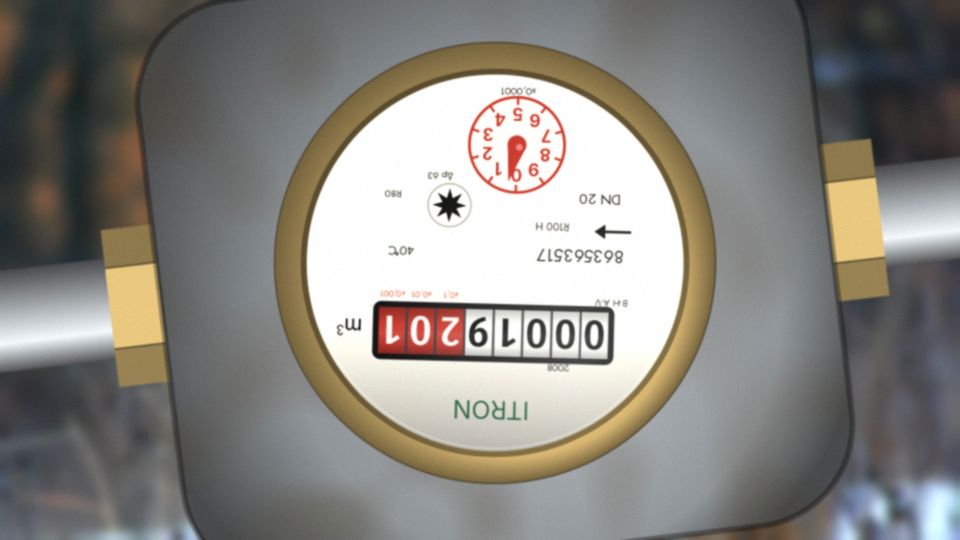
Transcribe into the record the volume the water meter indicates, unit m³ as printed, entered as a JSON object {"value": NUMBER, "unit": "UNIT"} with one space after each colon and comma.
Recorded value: {"value": 19.2010, "unit": "m³"}
